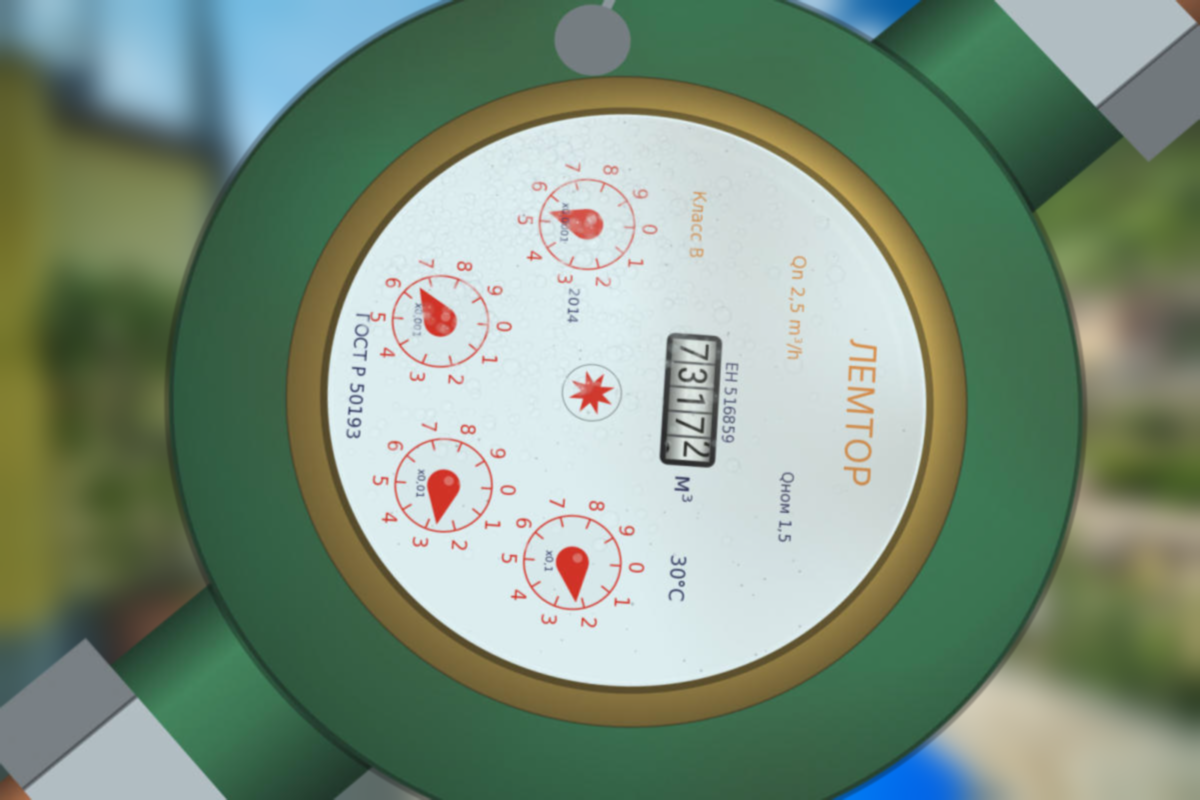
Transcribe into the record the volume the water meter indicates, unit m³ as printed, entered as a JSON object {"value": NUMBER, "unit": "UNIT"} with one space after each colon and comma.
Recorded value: {"value": 73172.2265, "unit": "m³"}
